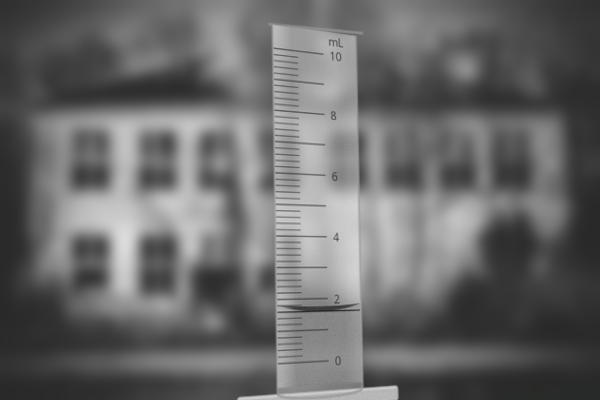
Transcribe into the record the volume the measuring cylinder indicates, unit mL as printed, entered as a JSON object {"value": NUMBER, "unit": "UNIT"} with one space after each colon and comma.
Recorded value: {"value": 1.6, "unit": "mL"}
